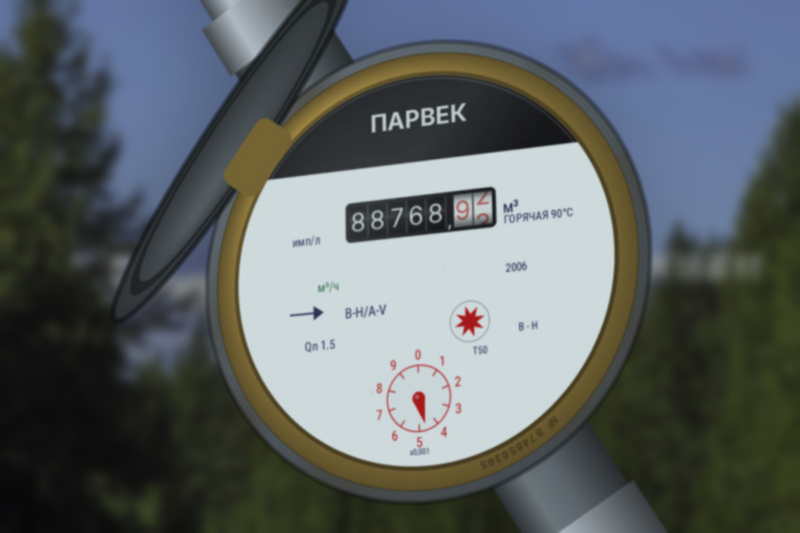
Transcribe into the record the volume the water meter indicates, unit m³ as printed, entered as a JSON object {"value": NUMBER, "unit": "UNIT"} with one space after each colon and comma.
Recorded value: {"value": 88768.924, "unit": "m³"}
